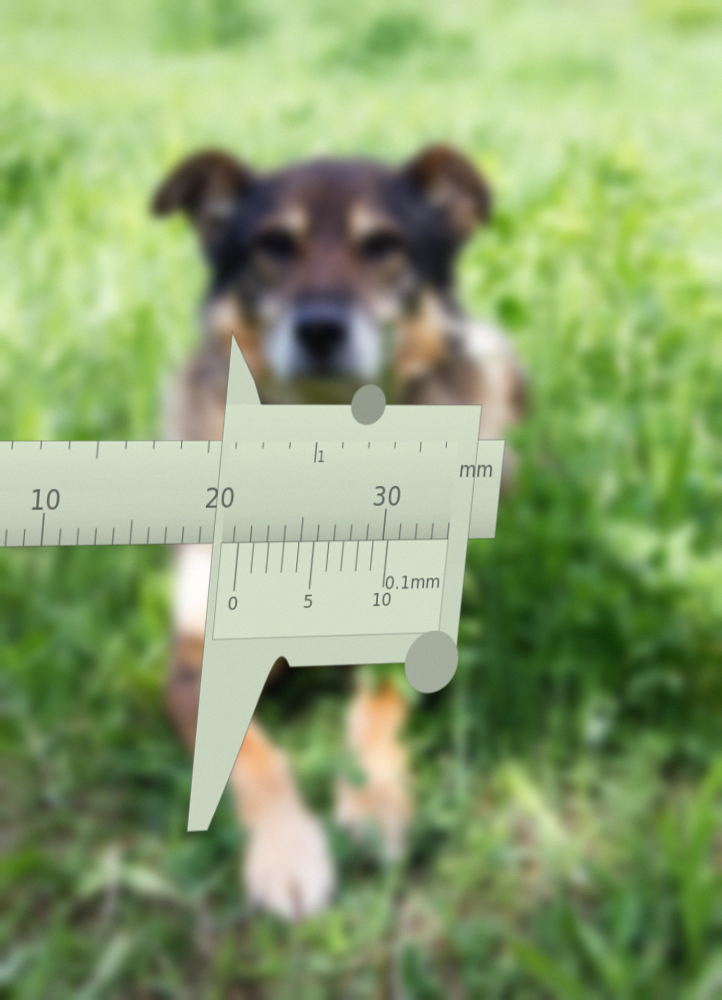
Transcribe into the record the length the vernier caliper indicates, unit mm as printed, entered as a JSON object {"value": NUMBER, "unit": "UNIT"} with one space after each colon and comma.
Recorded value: {"value": 21.3, "unit": "mm"}
